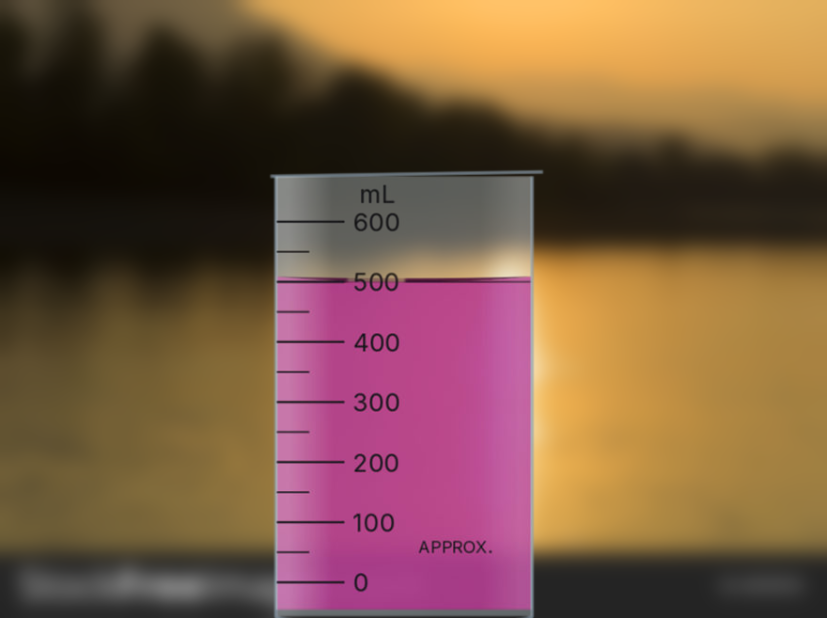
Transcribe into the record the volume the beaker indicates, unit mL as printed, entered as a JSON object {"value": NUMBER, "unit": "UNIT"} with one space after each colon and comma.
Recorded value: {"value": 500, "unit": "mL"}
